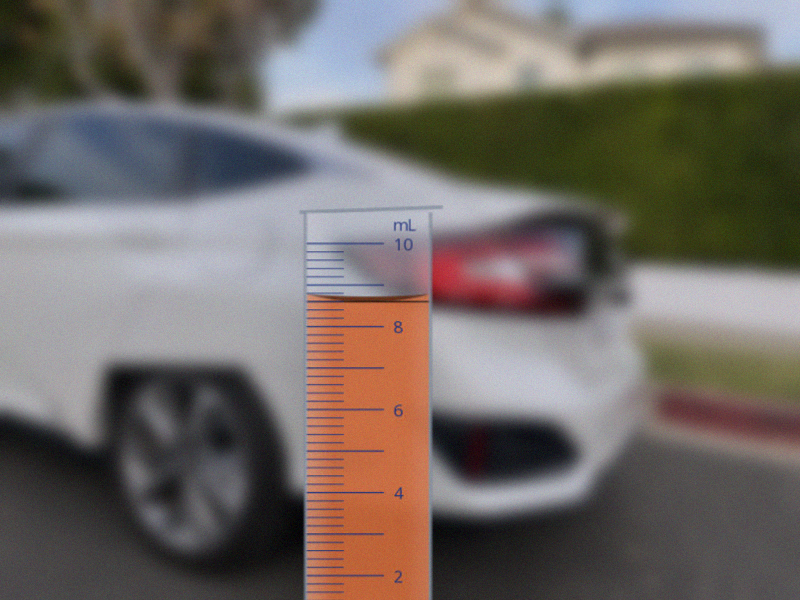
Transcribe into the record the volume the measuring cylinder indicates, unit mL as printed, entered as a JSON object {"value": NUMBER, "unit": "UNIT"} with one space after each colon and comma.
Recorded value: {"value": 8.6, "unit": "mL"}
